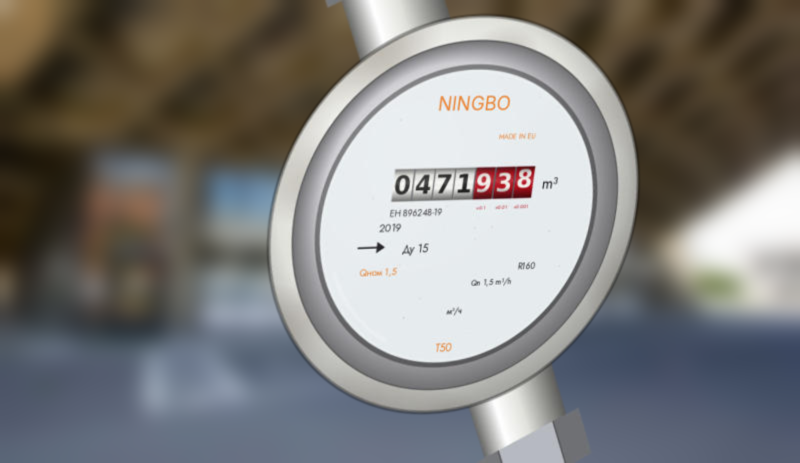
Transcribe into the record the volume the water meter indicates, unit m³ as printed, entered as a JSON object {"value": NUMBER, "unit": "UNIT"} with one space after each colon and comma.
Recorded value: {"value": 471.938, "unit": "m³"}
